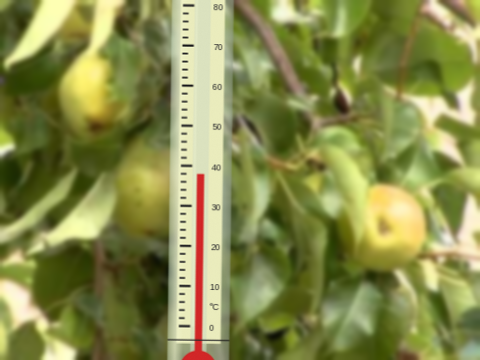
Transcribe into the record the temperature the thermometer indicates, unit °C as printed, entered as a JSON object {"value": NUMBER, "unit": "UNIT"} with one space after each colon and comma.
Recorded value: {"value": 38, "unit": "°C"}
